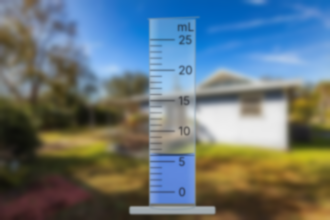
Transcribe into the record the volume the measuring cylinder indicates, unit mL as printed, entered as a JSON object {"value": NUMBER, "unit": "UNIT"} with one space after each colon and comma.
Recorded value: {"value": 6, "unit": "mL"}
